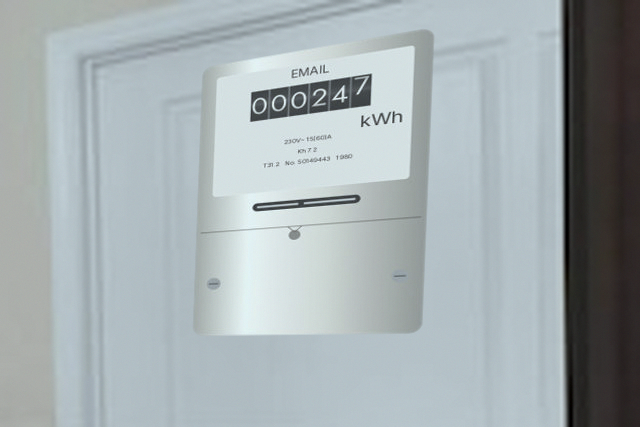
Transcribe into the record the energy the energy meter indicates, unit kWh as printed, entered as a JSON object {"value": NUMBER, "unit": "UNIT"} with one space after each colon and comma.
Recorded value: {"value": 247, "unit": "kWh"}
